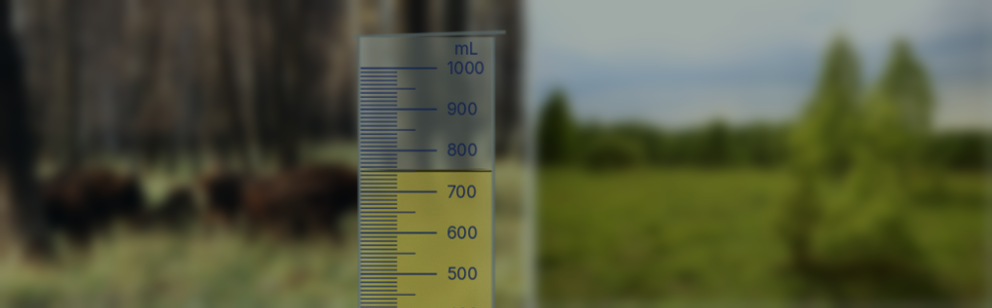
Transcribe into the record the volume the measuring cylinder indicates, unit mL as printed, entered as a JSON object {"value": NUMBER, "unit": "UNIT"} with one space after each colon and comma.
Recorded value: {"value": 750, "unit": "mL"}
